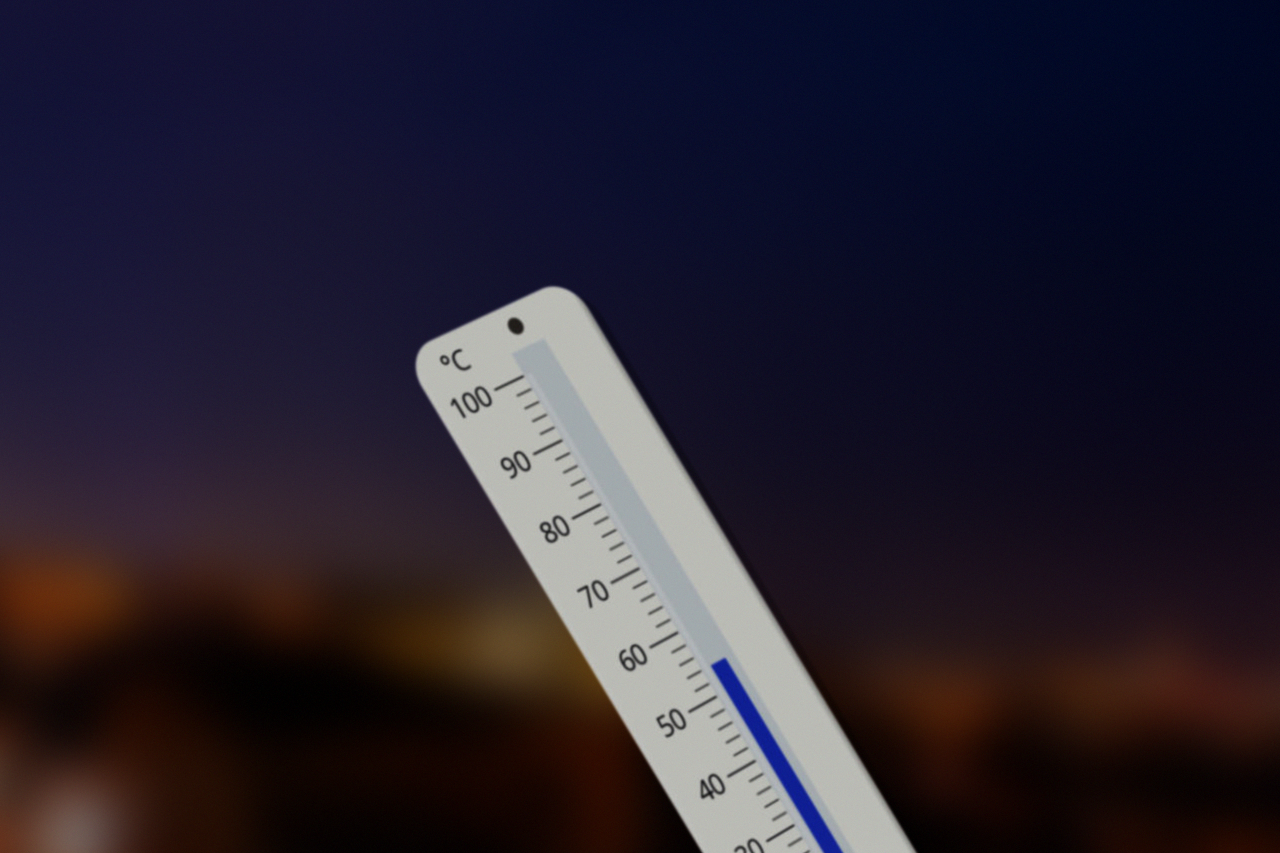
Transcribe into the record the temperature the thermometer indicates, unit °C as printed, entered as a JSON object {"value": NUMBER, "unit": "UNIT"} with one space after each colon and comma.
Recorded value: {"value": 54, "unit": "°C"}
